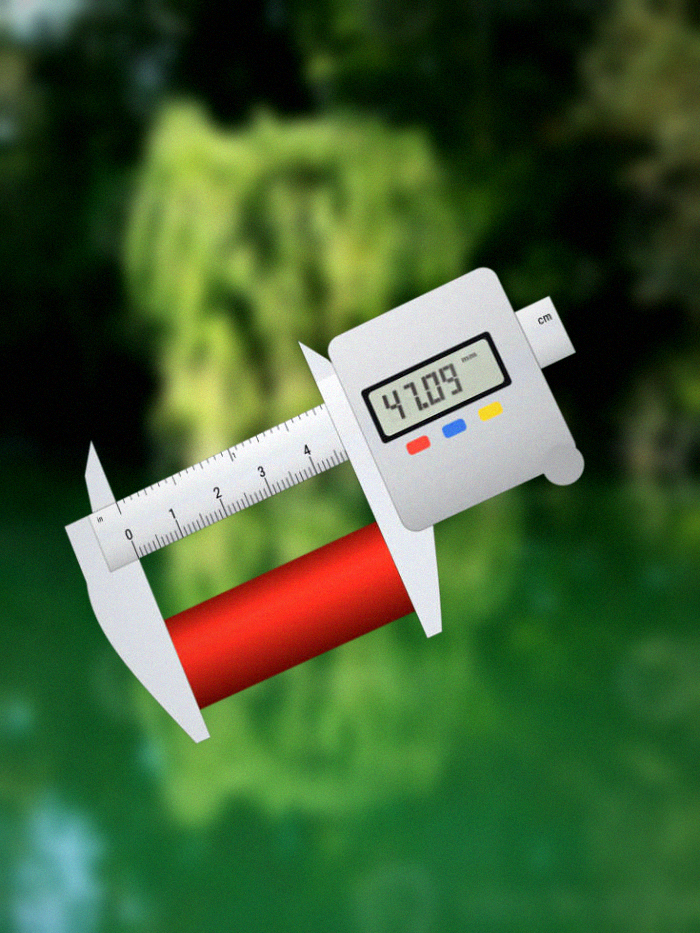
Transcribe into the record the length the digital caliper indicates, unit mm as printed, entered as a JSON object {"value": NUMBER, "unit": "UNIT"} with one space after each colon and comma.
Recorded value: {"value": 47.09, "unit": "mm"}
